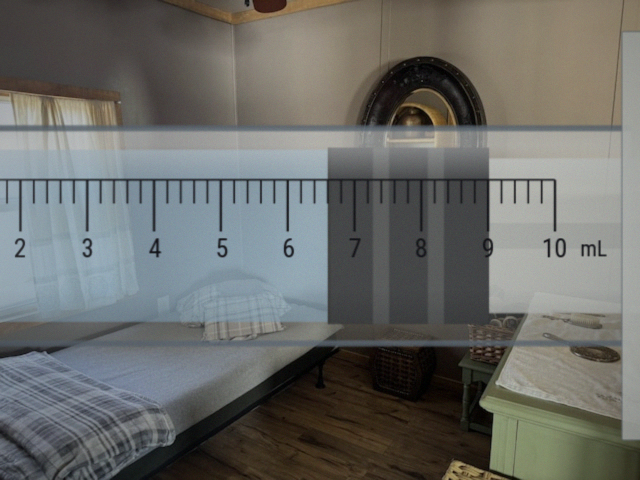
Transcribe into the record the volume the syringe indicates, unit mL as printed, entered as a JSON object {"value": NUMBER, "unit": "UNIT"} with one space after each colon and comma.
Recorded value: {"value": 6.6, "unit": "mL"}
